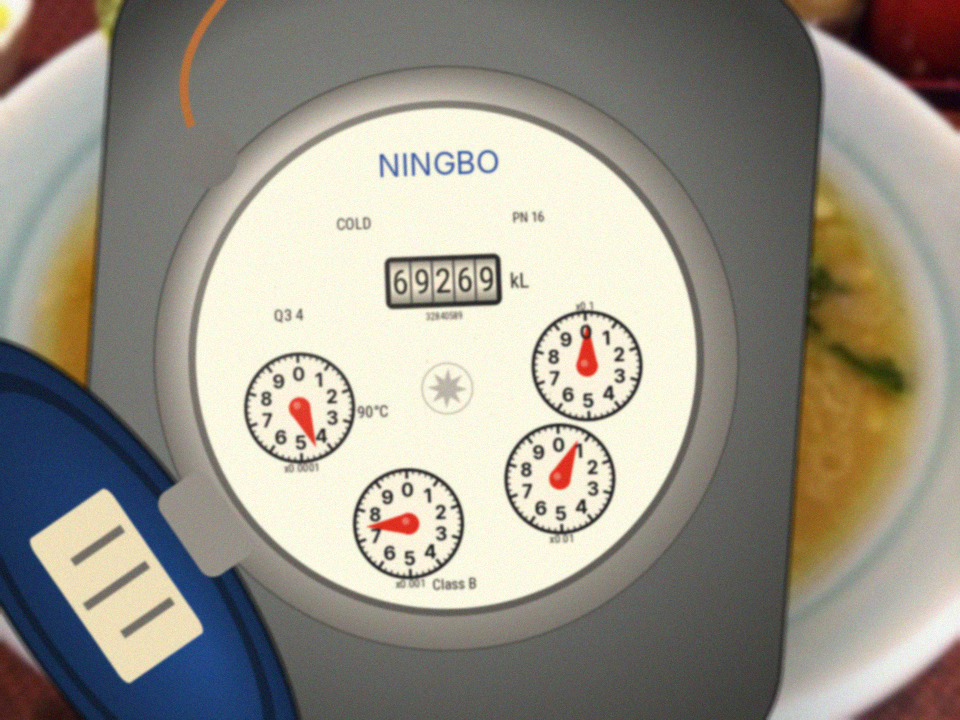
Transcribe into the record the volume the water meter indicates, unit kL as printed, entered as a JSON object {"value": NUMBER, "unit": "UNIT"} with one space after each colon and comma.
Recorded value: {"value": 69269.0074, "unit": "kL"}
